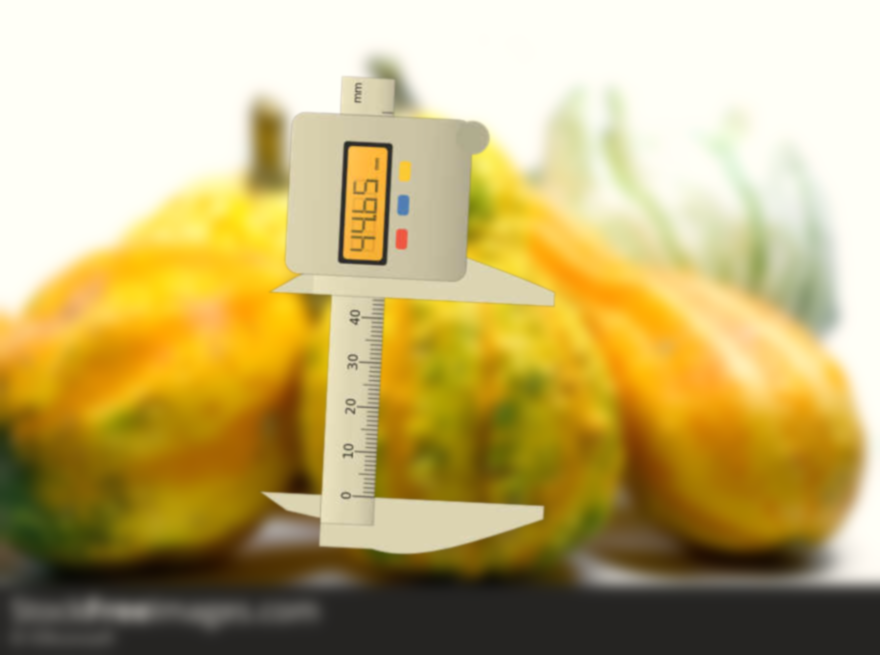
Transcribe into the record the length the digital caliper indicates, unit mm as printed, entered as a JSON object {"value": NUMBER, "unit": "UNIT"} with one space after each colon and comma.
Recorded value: {"value": 44.65, "unit": "mm"}
